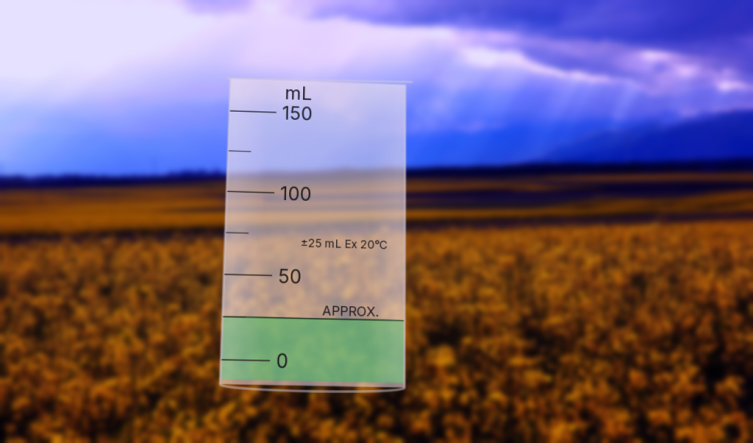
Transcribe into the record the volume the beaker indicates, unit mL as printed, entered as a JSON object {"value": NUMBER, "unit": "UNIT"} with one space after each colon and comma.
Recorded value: {"value": 25, "unit": "mL"}
